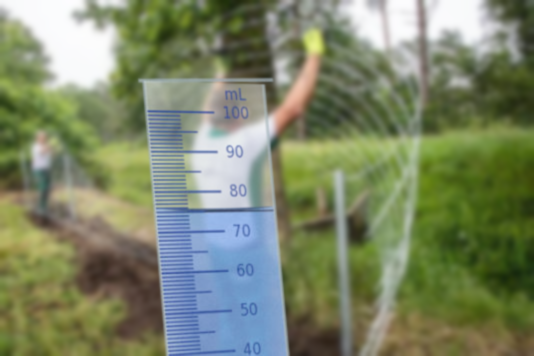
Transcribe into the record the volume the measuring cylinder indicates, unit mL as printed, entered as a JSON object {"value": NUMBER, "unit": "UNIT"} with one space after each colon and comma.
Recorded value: {"value": 75, "unit": "mL"}
